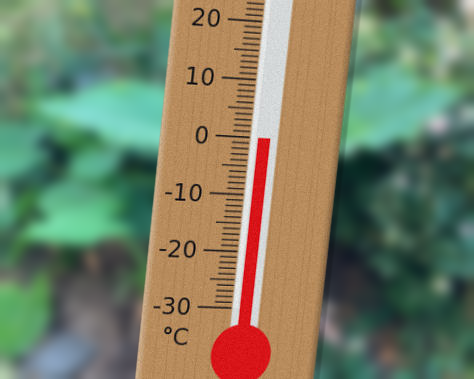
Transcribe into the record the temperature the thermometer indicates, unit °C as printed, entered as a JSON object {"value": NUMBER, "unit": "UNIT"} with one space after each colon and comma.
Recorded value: {"value": 0, "unit": "°C"}
